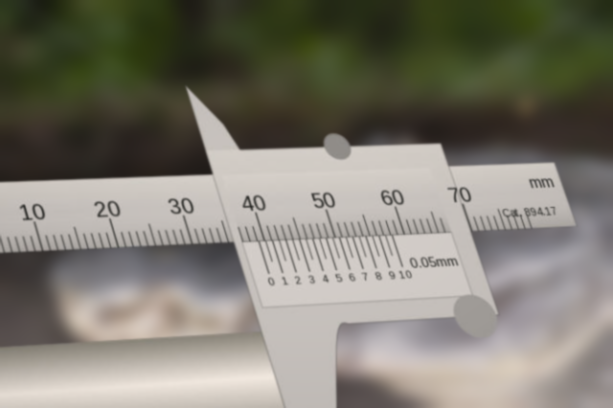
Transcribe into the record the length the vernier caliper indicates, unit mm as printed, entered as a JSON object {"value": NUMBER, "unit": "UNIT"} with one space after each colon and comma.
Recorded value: {"value": 39.2, "unit": "mm"}
